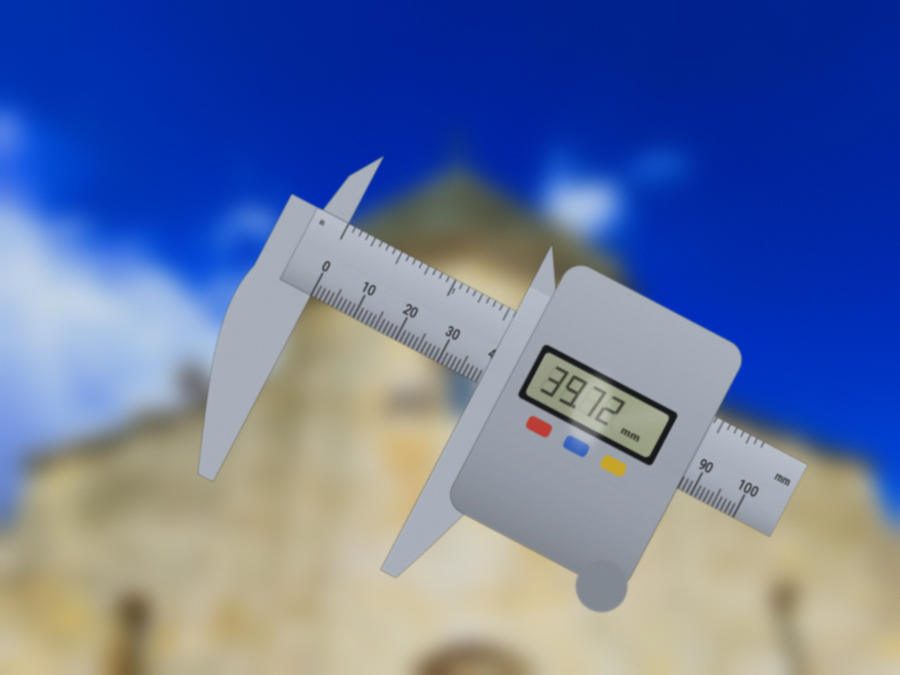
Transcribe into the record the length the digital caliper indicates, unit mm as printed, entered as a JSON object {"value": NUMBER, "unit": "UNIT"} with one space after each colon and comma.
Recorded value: {"value": 39.72, "unit": "mm"}
